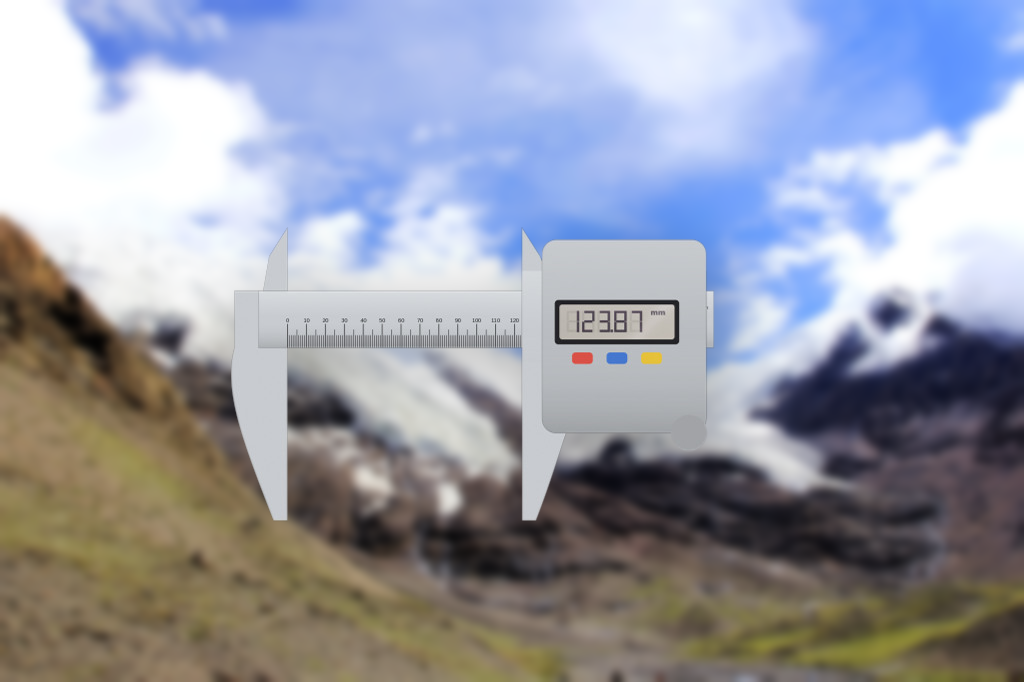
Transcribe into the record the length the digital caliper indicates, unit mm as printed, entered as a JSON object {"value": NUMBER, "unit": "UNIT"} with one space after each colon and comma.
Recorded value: {"value": 123.87, "unit": "mm"}
